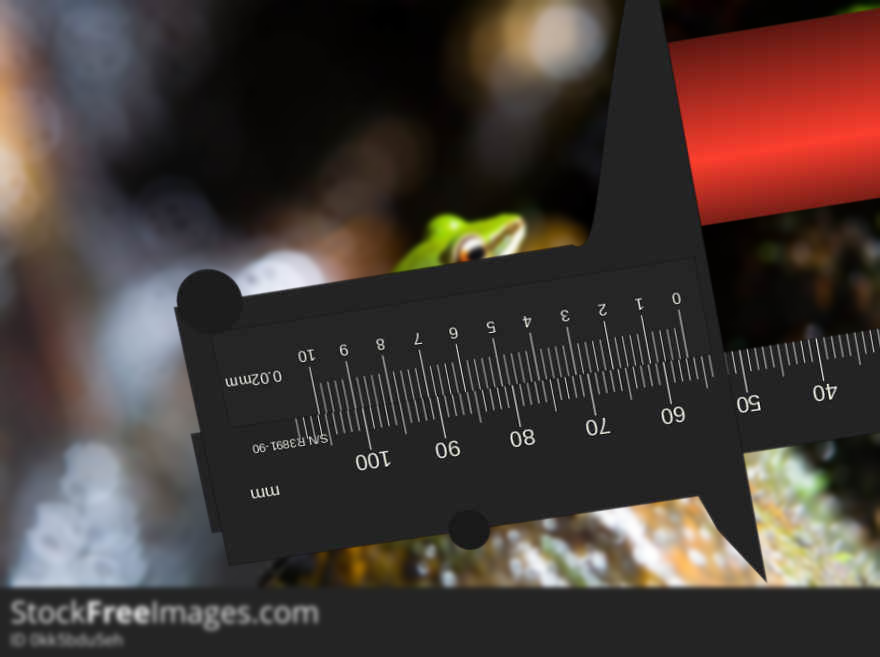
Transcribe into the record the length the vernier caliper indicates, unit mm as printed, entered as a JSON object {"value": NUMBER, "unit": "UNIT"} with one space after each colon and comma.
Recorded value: {"value": 56.8, "unit": "mm"}
